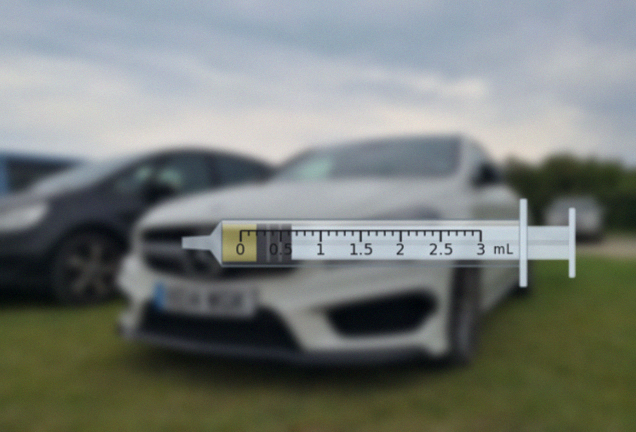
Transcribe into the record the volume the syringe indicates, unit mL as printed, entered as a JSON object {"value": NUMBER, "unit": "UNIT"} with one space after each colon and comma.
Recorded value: {"value": 0.2, "unit": "mL"}
